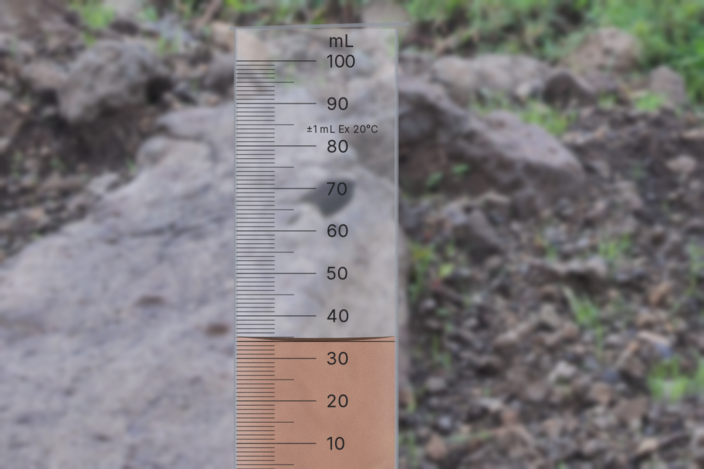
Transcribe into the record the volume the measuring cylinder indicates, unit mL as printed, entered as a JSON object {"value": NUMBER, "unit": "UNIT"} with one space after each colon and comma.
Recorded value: {"value": 34, "unit": "mL"}
